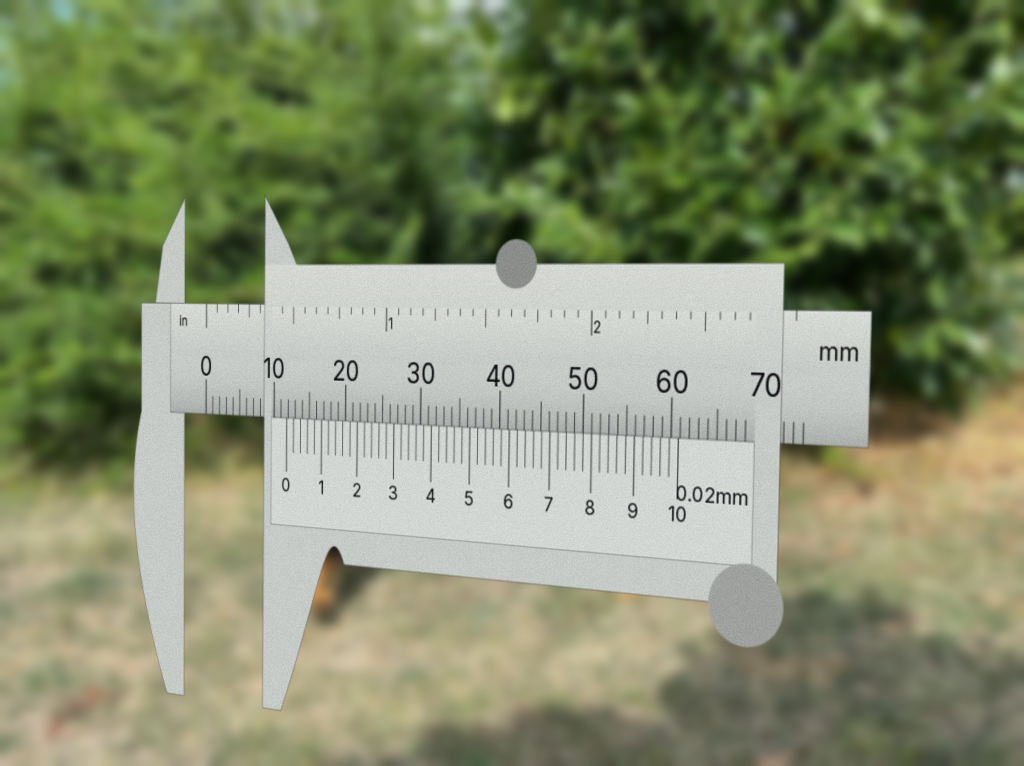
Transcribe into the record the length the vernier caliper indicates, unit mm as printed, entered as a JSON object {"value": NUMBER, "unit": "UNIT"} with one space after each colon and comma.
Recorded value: {"value": 11.8, "unit": "mm"}
